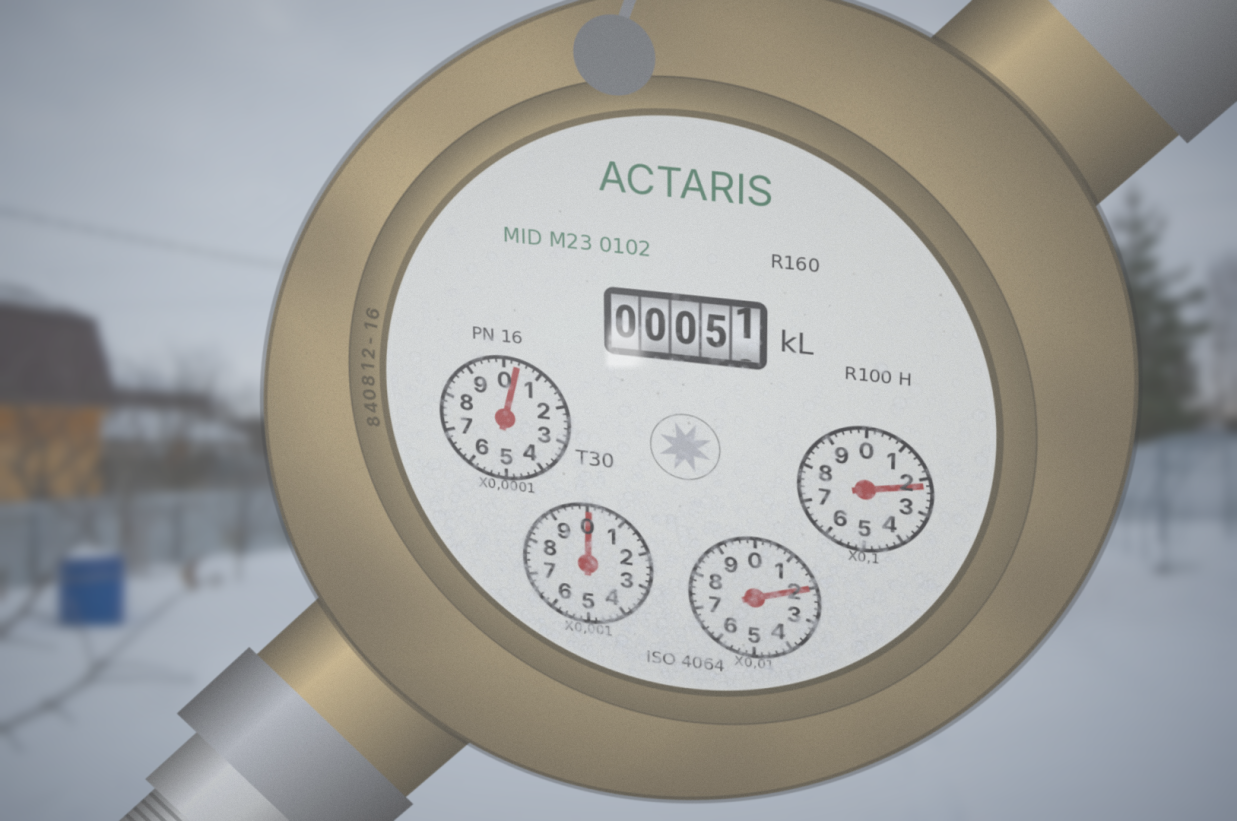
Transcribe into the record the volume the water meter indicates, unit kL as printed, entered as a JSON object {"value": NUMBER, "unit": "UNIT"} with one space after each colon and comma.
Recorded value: {"value": 51.2200, "unit": "kL"}
